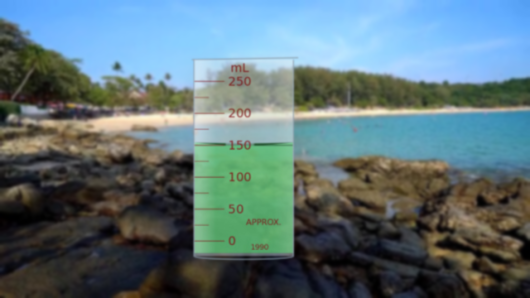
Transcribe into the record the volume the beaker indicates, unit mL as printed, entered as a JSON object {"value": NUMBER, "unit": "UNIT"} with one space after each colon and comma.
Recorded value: {"value": 150, "unit": "mL"}
